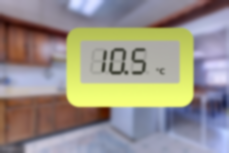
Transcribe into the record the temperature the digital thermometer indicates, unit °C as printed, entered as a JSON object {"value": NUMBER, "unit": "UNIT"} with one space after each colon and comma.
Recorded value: {"value": 10.5, "unit": "°C"}
